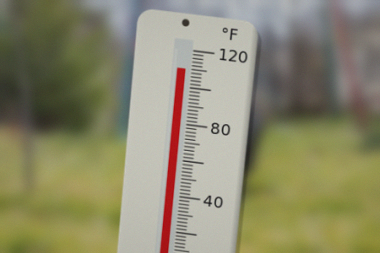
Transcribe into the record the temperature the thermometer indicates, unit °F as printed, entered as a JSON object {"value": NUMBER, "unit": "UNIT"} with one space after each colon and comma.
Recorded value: {"value": 110, "unit": "°F"}
